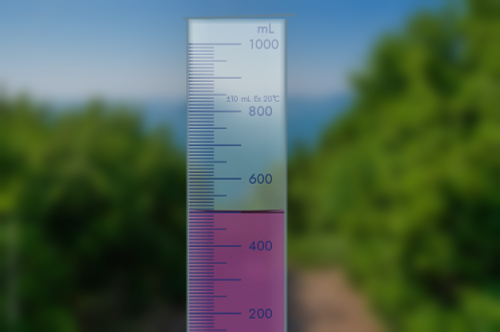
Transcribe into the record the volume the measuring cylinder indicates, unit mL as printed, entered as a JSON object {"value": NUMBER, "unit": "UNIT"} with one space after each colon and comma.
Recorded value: {"value": 500, "unit": "mL"}
